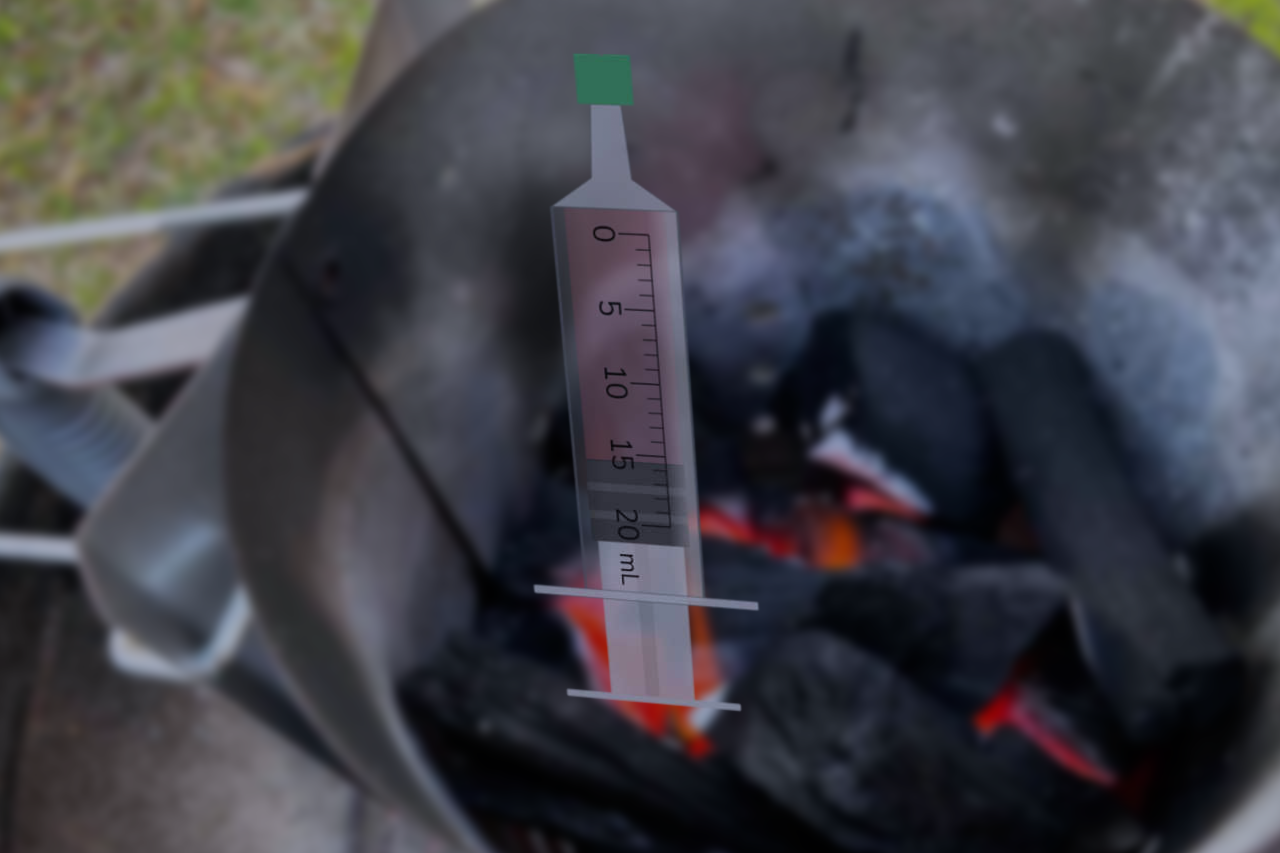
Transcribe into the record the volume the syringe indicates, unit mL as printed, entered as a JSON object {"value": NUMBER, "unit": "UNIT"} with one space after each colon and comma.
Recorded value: {"value": 15.5, "unit": "mL"}
